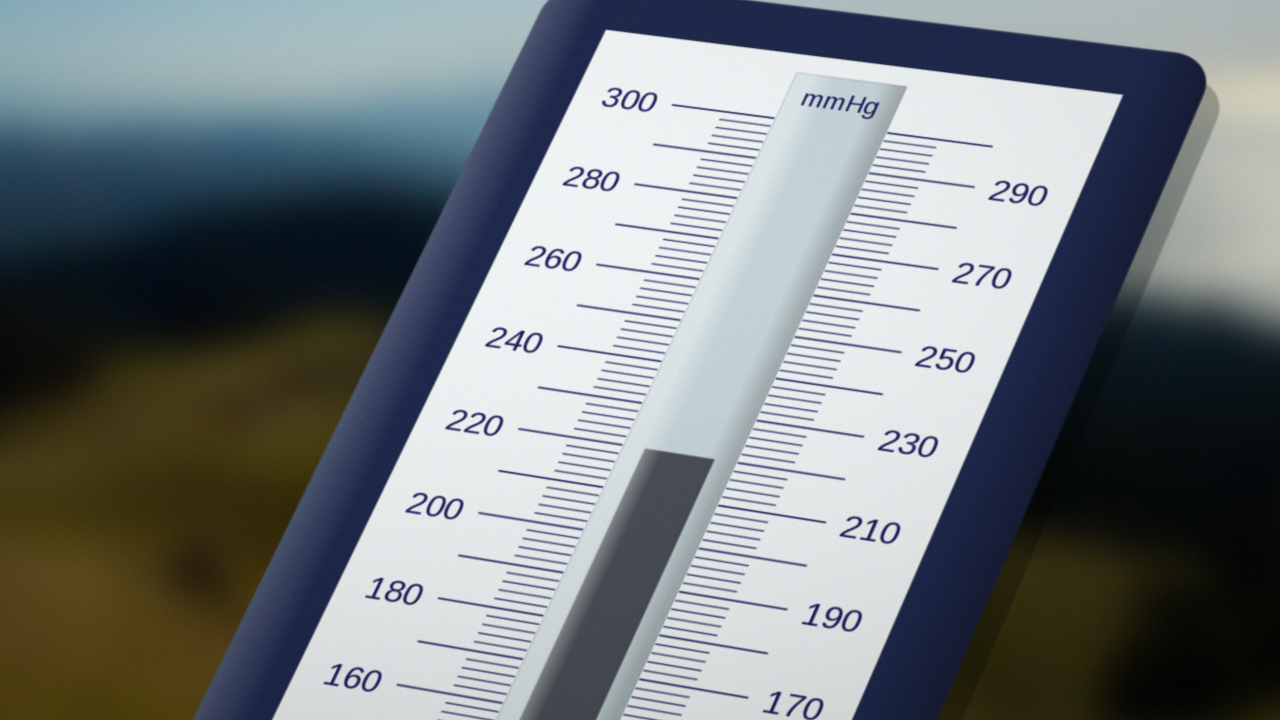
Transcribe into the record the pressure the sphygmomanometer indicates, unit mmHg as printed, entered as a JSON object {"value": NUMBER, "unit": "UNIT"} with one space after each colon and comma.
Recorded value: {"value": 220, "unit": "mmHg"}
